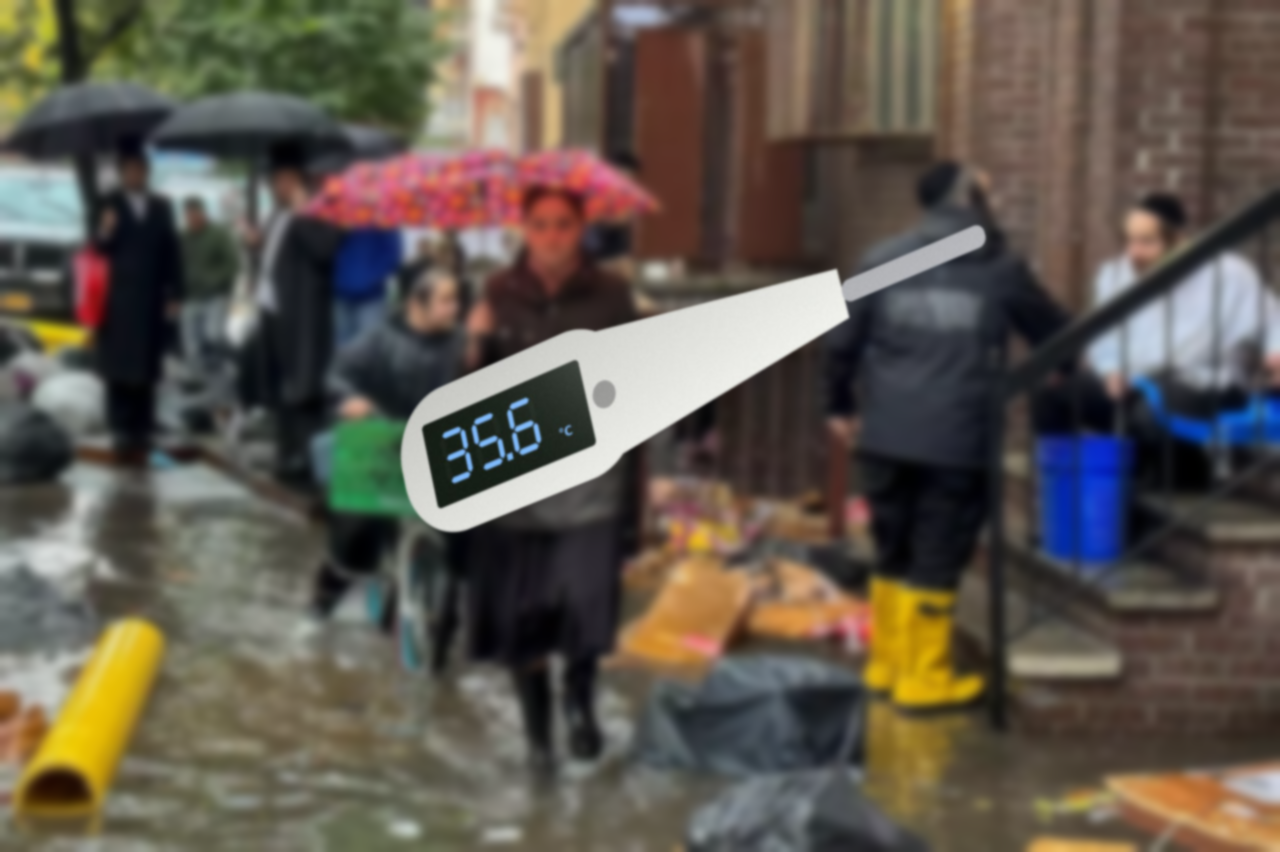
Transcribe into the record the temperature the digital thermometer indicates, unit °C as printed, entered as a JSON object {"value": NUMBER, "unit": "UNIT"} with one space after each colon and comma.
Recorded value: {"value": 35.6, "unit": "°C"}
